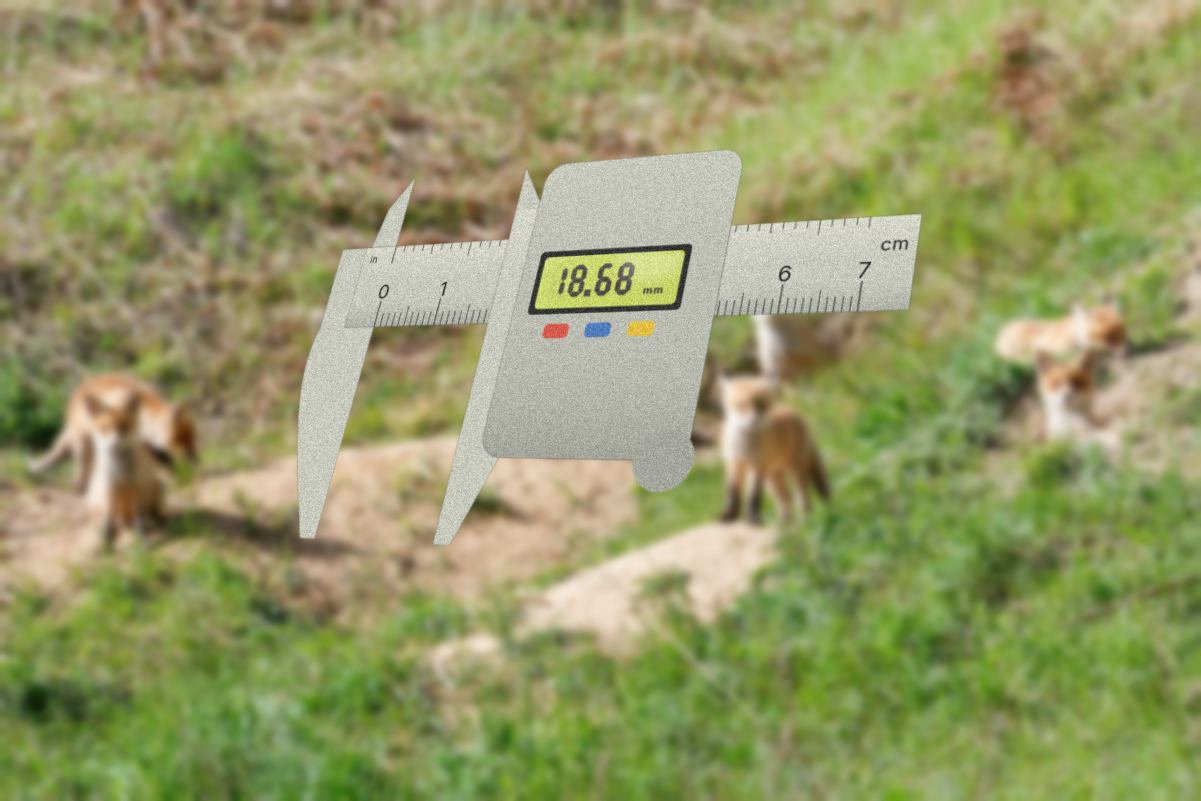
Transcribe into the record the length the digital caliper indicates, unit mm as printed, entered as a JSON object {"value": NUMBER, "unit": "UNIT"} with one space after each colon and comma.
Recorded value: {"value": 18.68, "unit": "mm"}
